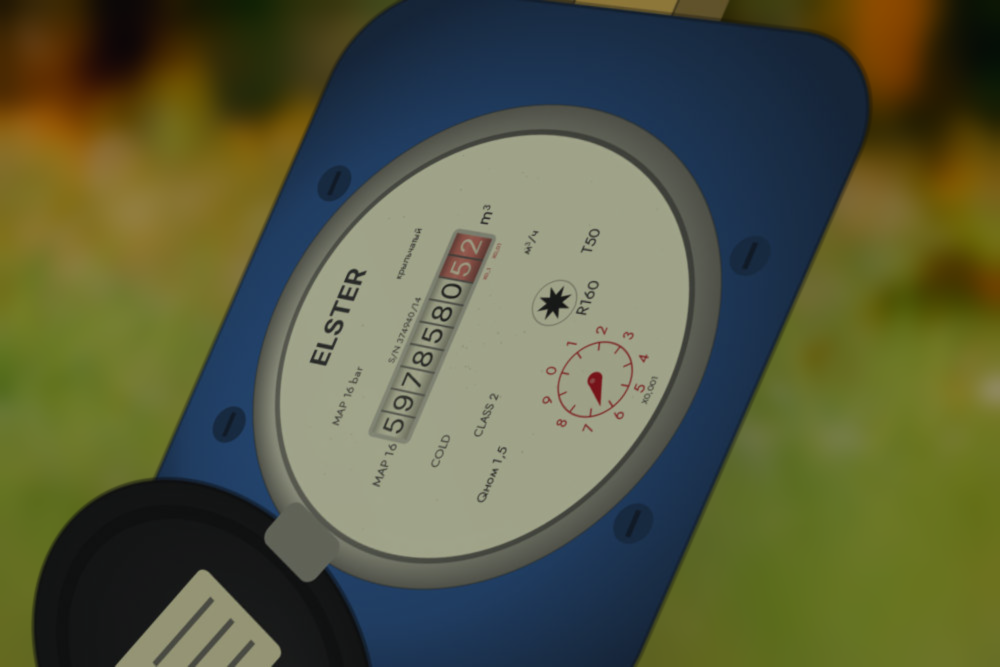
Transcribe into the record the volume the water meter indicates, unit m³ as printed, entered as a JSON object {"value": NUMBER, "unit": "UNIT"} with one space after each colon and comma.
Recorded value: {"value": 5978580.526, "unit": "m³"}
